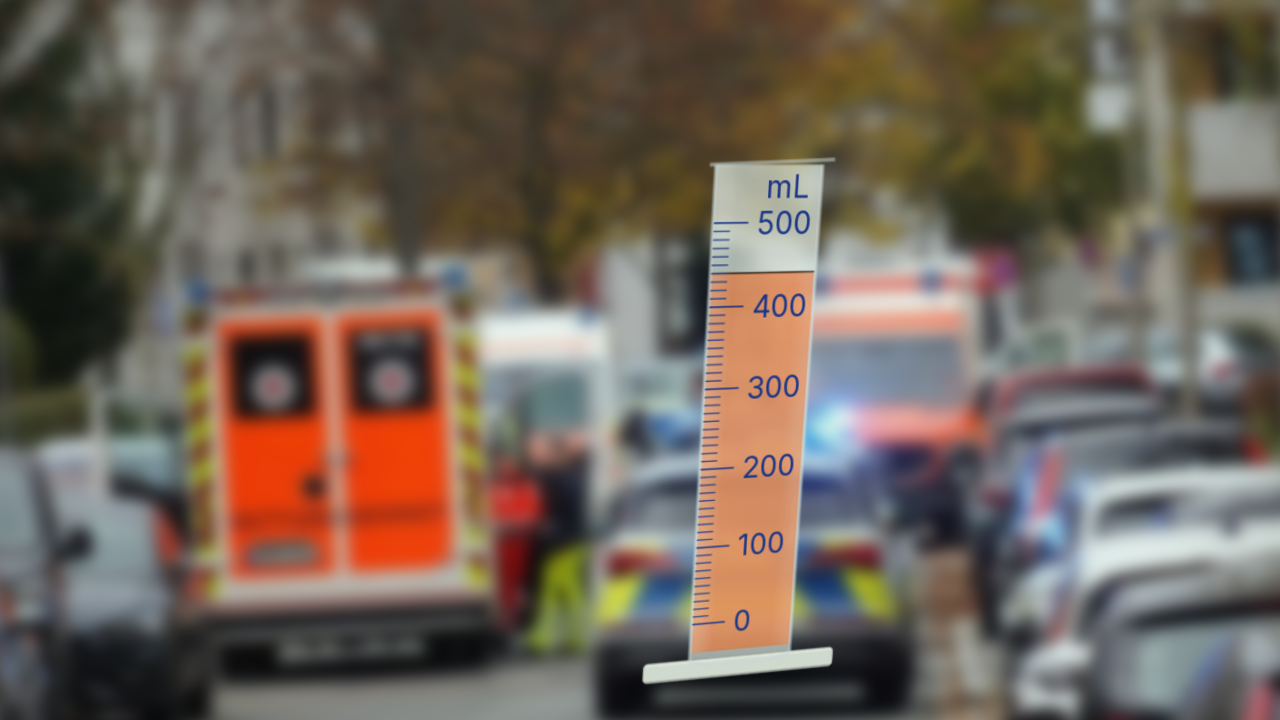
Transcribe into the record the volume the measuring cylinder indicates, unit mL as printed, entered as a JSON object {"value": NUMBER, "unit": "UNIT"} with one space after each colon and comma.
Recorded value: {"value": 440, "unit": "mL"}
